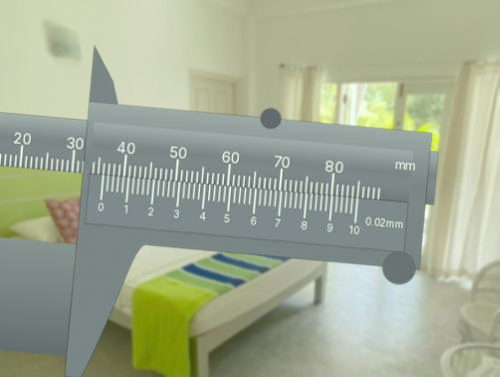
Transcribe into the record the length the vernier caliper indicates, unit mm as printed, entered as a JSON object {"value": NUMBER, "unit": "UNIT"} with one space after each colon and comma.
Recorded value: {"value": 36.0, "unit": "mm"}
